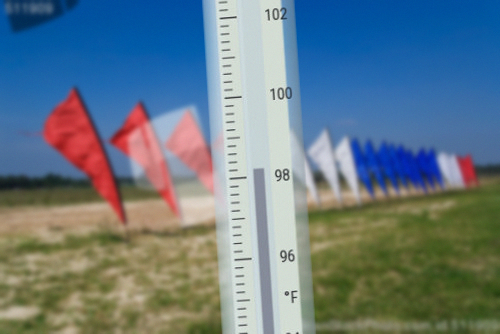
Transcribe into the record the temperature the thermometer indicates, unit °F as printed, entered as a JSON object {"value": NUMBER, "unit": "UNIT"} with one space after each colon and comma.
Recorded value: {"value": 98.2, "unit": "°F"}
